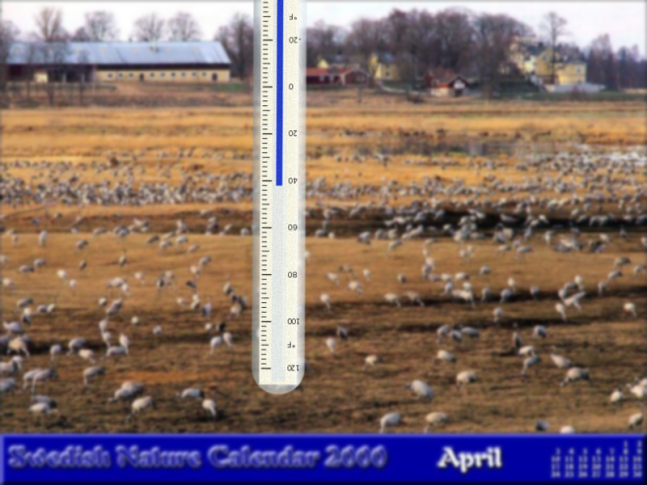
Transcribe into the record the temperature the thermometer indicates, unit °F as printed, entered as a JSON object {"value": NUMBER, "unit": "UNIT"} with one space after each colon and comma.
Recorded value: {"value": 42, "unit": "°F"}
